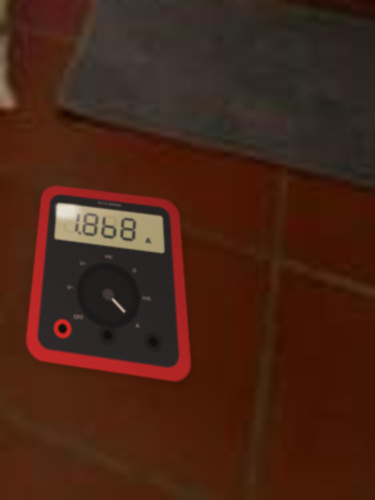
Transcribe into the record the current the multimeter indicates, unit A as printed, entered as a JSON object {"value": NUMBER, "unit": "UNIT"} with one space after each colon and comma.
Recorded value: {"value": 1.868, "unit": "A"}
